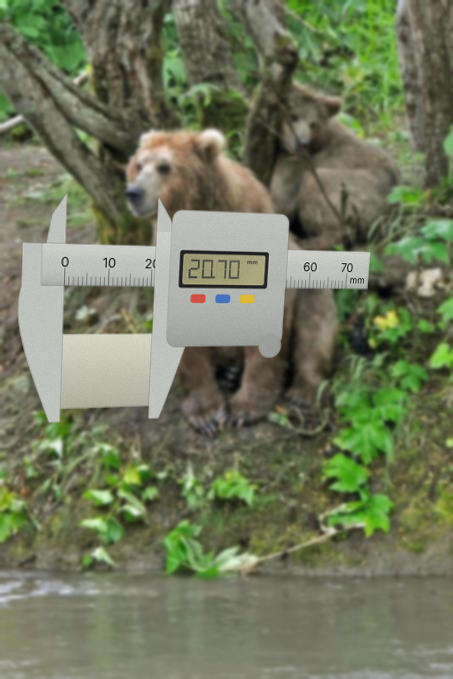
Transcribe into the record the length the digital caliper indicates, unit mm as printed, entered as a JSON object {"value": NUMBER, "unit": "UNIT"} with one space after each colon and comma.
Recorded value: {"value": 20.70, "unit": "mm"}
